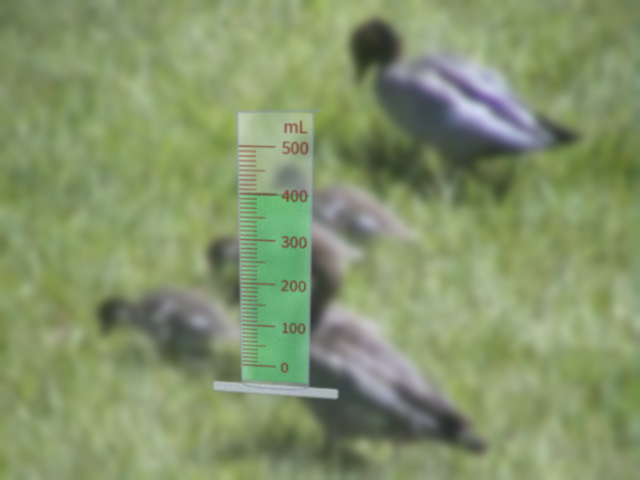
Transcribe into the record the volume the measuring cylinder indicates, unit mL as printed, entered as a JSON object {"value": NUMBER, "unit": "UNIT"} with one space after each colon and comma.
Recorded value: {"value": 400, "unit": "mL"}
